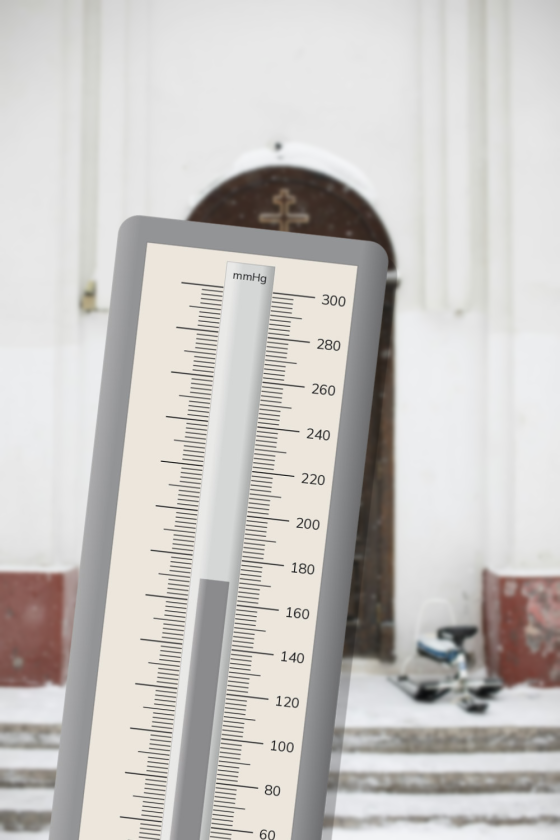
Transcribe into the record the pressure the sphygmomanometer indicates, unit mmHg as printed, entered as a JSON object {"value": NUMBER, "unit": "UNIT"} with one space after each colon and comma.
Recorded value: {"value": 170, "unit": "mmHg"}
